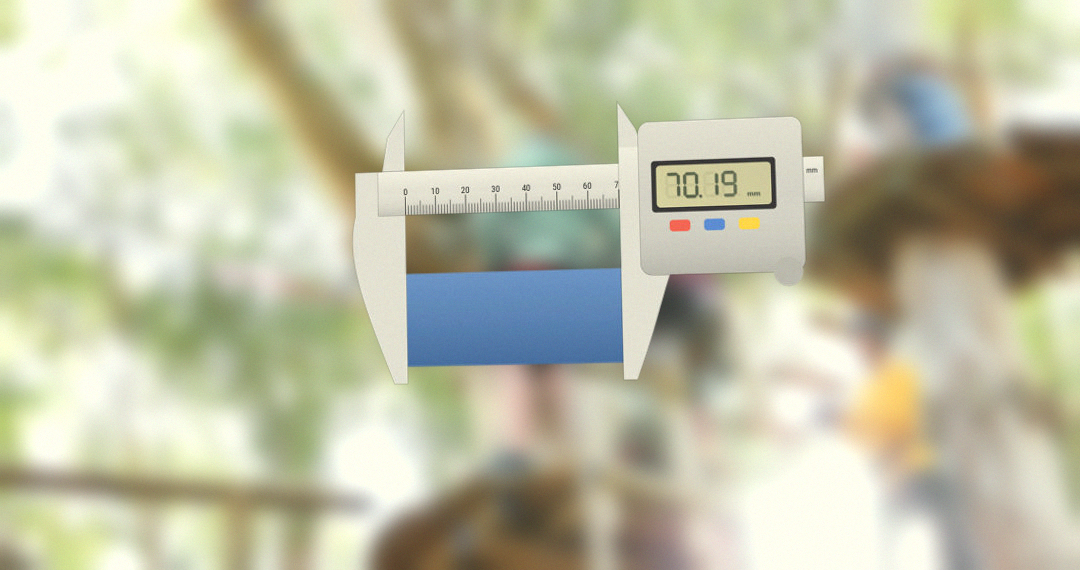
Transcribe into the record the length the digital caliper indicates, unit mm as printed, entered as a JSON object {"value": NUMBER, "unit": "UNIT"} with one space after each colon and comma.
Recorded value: {"value": 70.19, "unit": "mm"}
